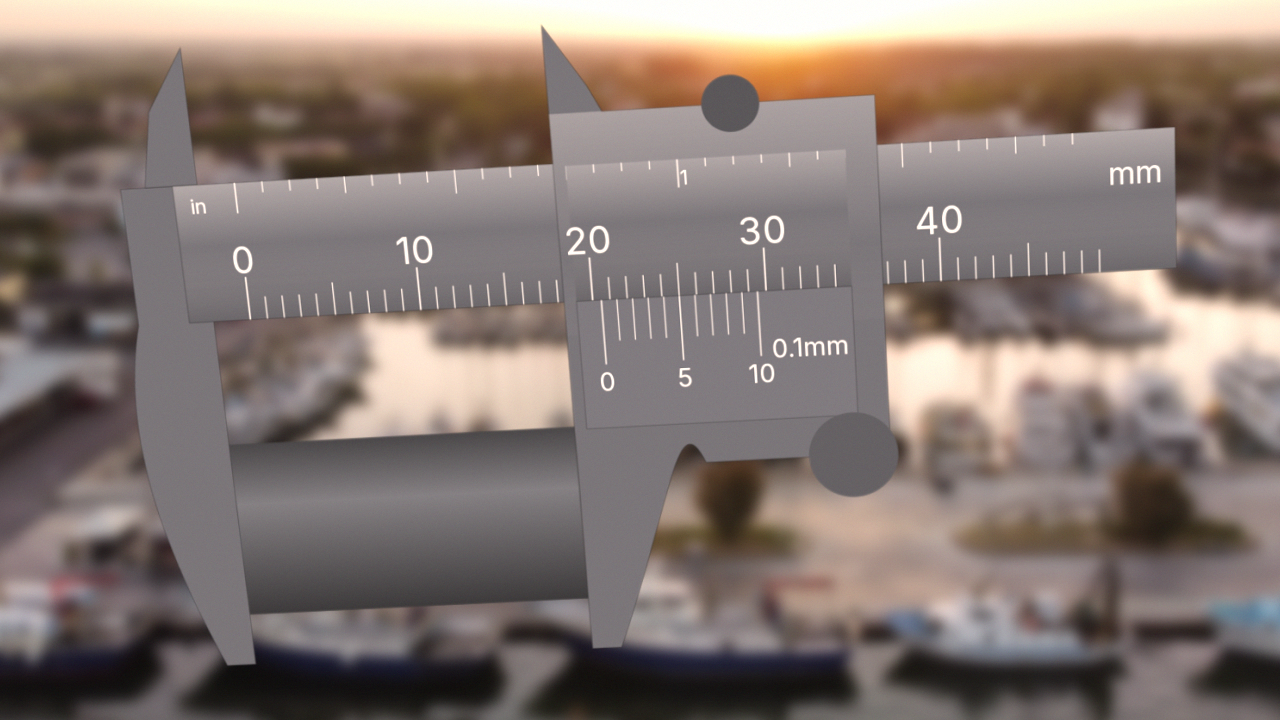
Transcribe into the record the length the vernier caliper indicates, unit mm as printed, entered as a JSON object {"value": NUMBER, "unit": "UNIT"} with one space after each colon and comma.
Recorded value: {"value": 20.5, "unit": "mm"}
